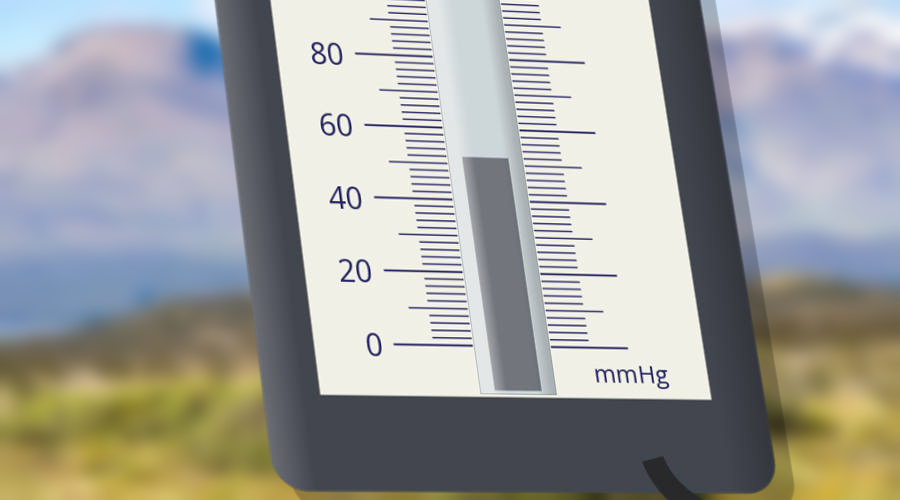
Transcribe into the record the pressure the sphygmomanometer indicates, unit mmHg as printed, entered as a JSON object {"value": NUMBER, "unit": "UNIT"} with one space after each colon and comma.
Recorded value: {"value": 52, "unit": "mmHg"}
